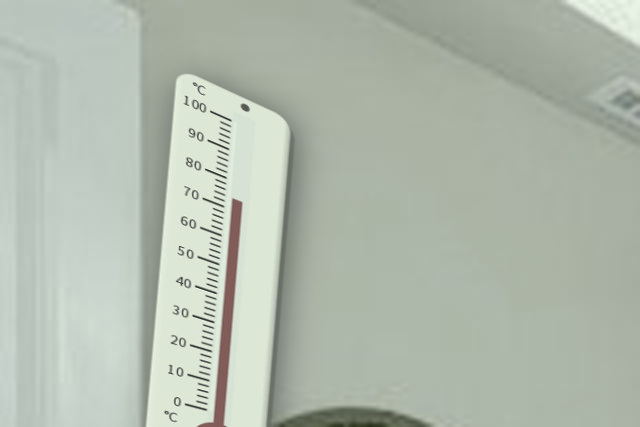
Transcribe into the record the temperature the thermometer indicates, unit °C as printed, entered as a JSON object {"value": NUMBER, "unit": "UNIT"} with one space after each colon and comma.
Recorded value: {"value": 74, "unit": "°C"}
